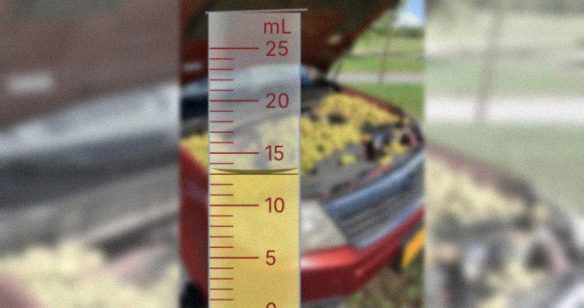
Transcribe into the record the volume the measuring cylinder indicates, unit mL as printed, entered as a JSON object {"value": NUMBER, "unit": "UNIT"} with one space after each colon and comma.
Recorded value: {"value": 13, "unit": "mL"}
